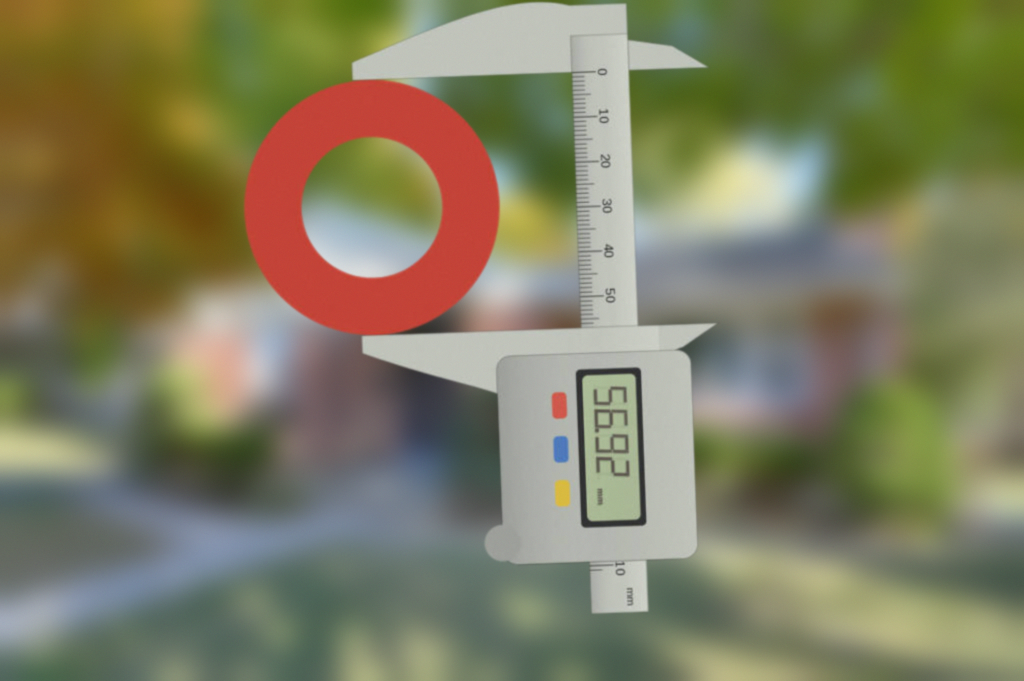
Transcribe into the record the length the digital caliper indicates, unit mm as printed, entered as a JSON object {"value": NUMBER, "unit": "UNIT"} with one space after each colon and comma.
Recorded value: {"value": 56.92, "unit": "mm"}
